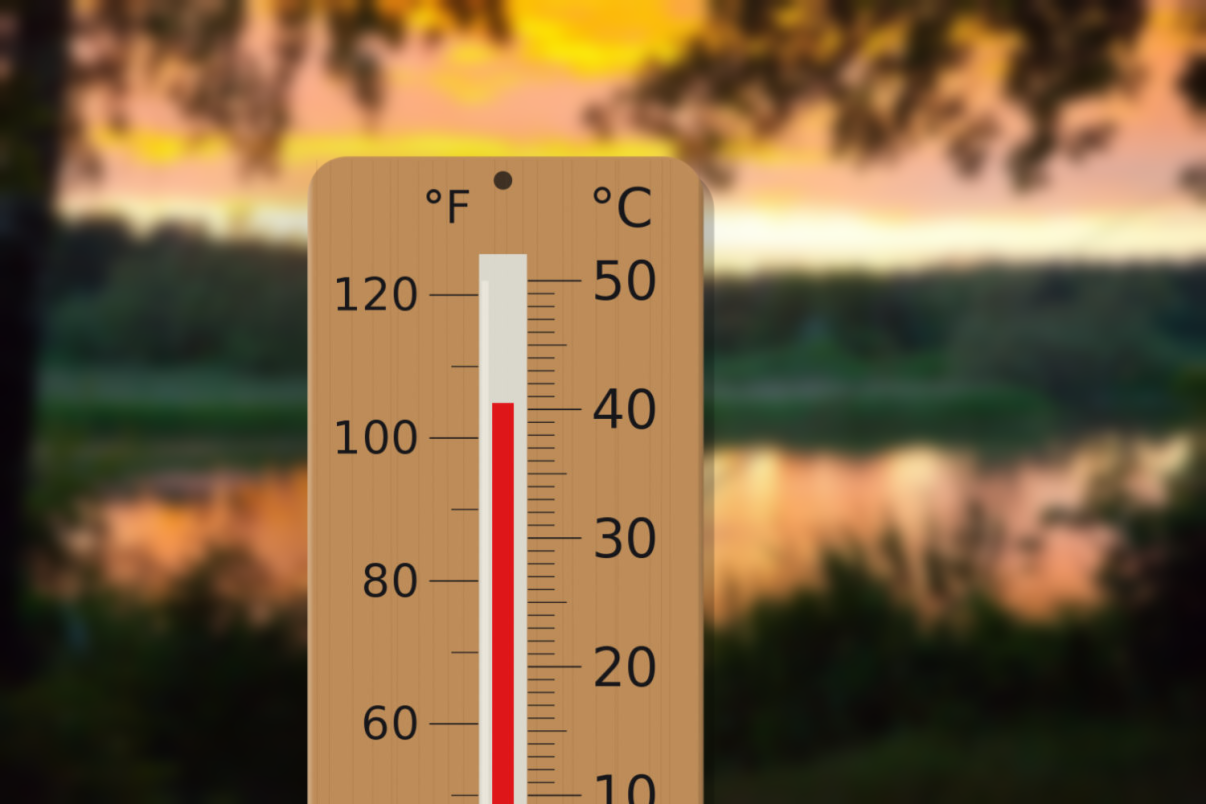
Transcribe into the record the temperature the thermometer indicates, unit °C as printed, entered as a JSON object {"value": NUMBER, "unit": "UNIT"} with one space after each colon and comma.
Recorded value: {"value": 40.5, "unit": "°C"}
